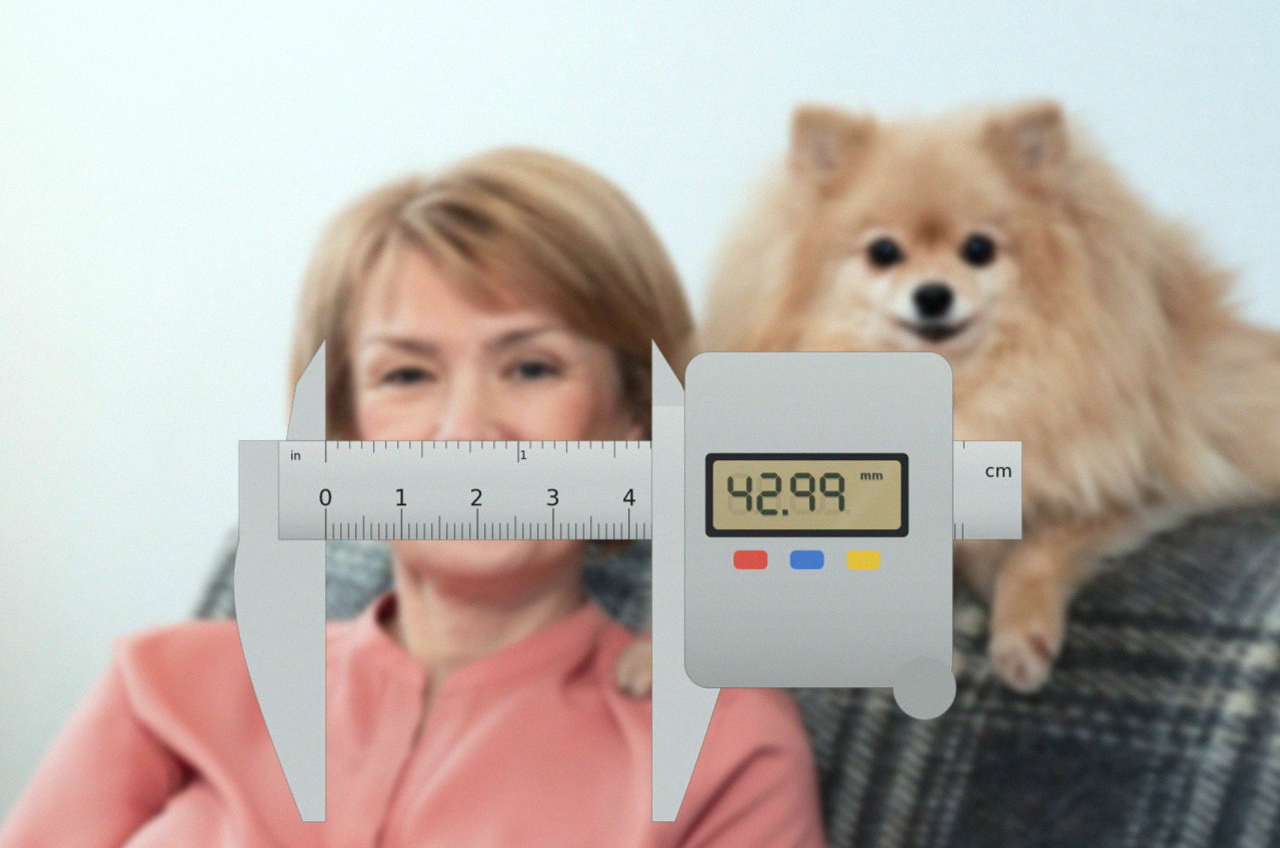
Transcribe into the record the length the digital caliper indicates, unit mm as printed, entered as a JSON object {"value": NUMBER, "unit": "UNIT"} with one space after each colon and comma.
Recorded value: {"value": 42.99, "unit": "mm"}
